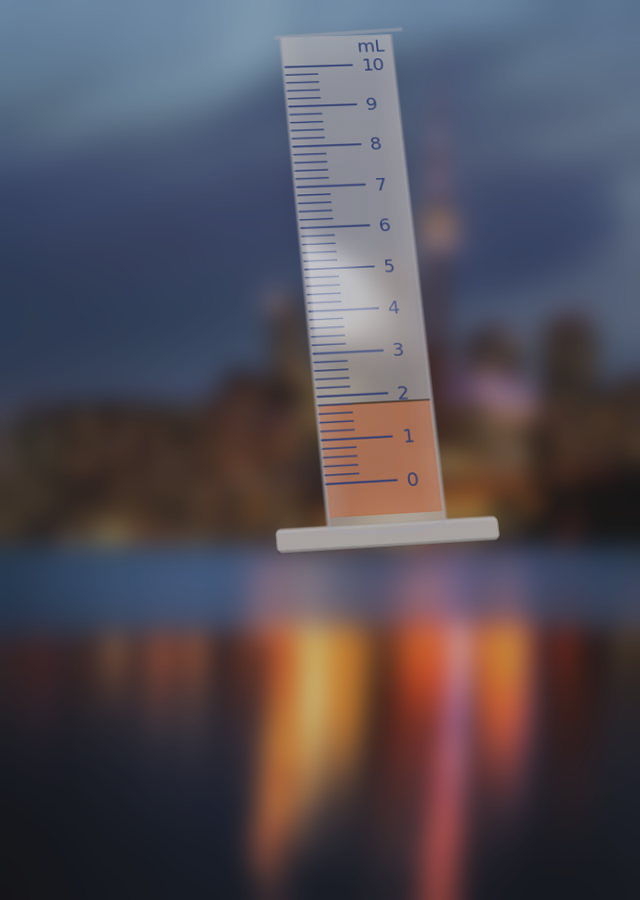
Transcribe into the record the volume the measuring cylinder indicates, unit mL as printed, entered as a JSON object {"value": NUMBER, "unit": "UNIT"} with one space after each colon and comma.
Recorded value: {"value": 1.8, "unit": "mL"}
